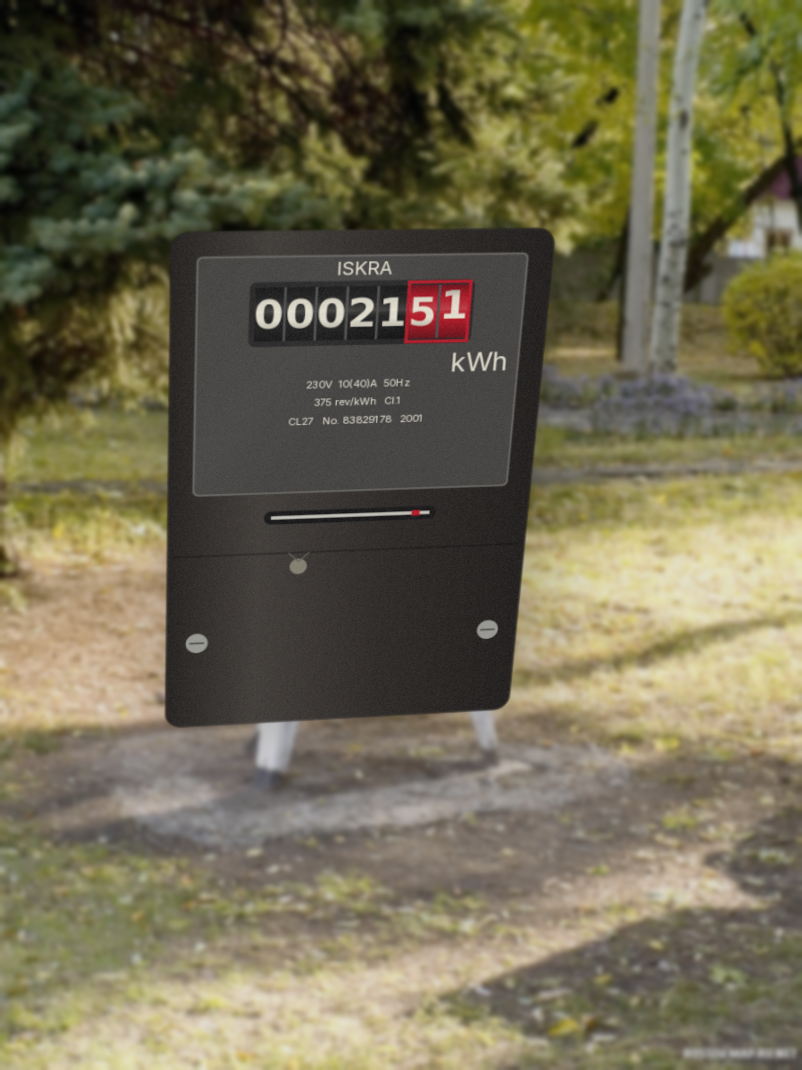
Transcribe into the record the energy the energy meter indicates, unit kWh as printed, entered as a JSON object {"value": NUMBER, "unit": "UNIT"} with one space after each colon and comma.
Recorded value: {"value": 21.51, "unit": "kWh"}
